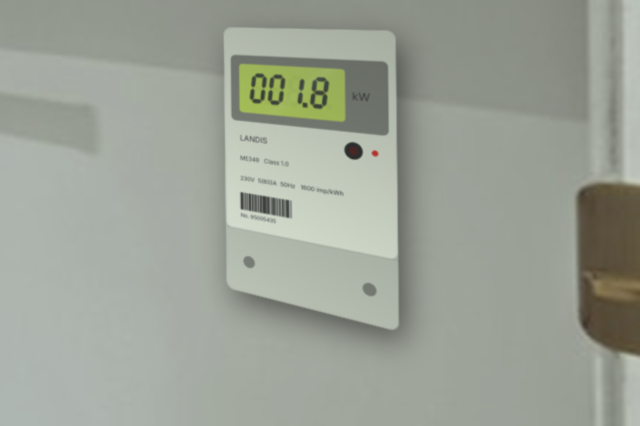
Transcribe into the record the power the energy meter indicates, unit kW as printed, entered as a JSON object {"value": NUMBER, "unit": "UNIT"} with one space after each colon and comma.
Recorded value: {"value": 1.8, "unit": "kW"}
